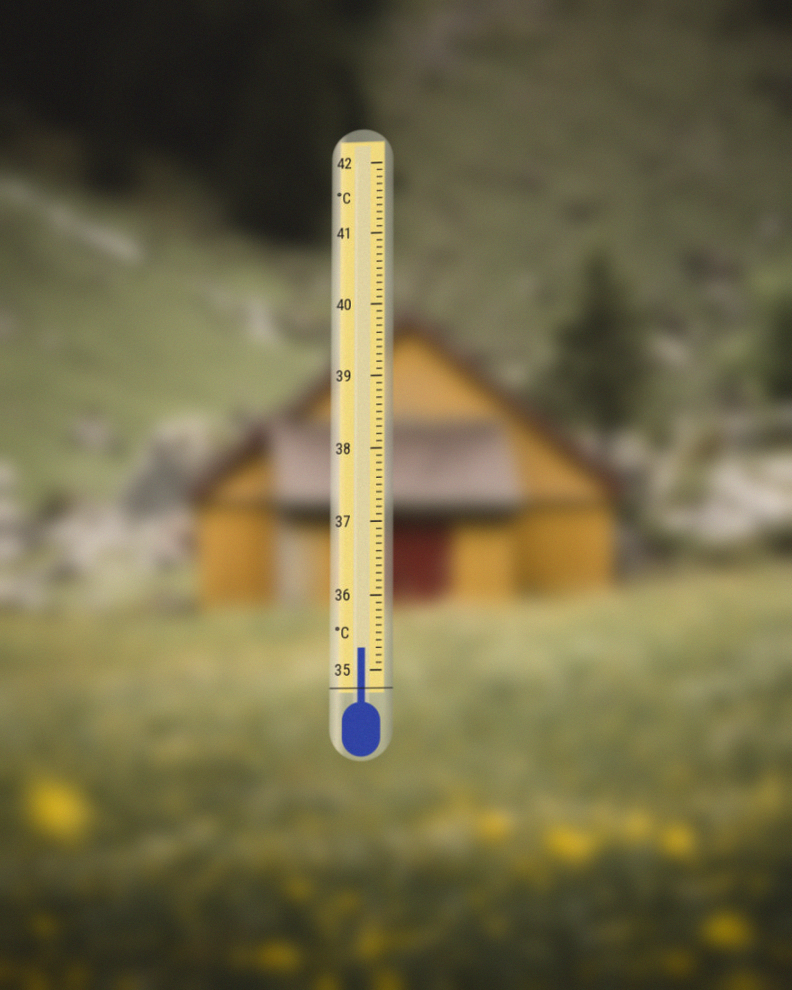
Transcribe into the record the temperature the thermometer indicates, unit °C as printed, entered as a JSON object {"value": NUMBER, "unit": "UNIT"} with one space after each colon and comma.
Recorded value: {"value": 35.3, "unit": "°C"}
